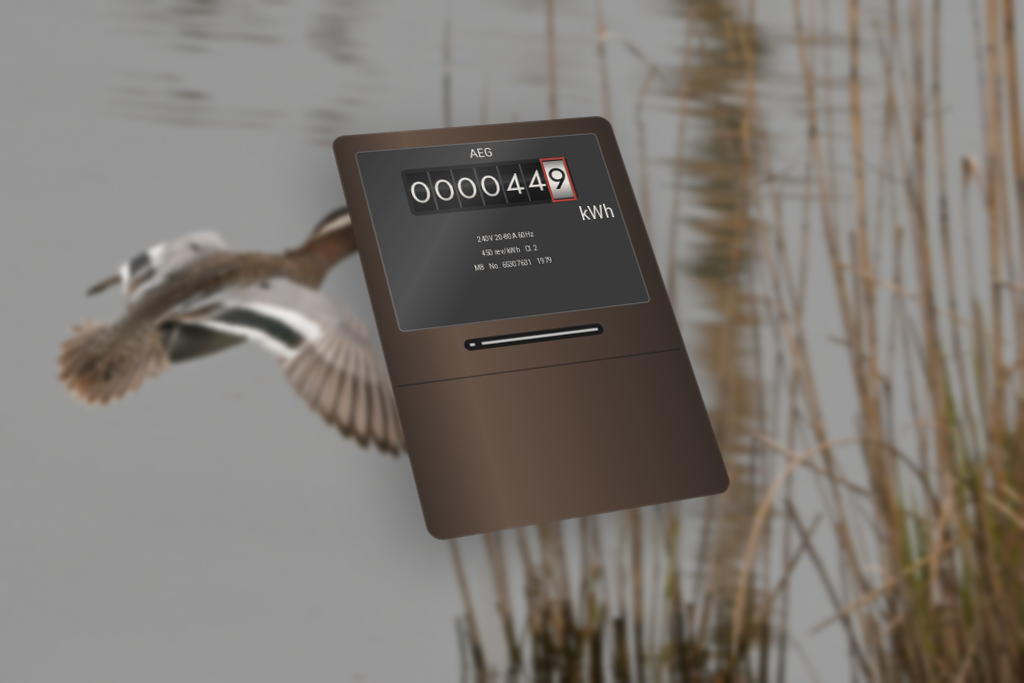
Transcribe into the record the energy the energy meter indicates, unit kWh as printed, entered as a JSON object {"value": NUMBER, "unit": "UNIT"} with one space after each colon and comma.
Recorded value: {"value": 44.9, "unit": "kWh"}
